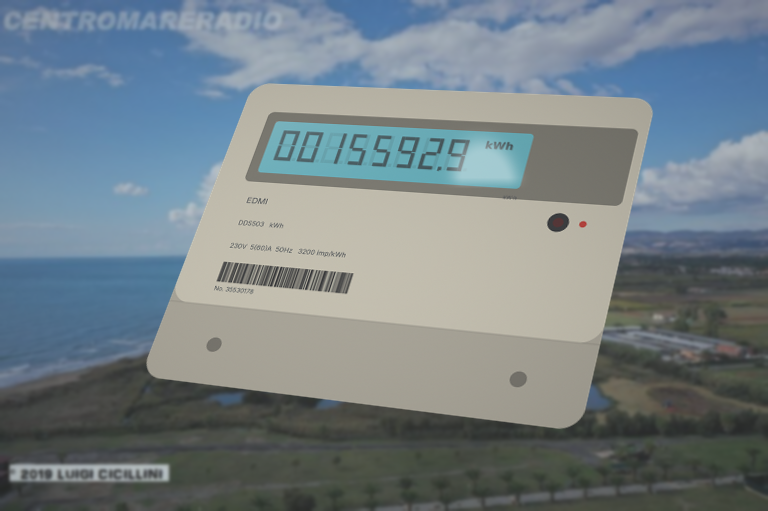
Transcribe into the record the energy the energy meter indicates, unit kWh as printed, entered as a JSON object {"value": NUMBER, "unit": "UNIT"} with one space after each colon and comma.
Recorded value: {"value": 15592.9, "unit": "kWh"}
